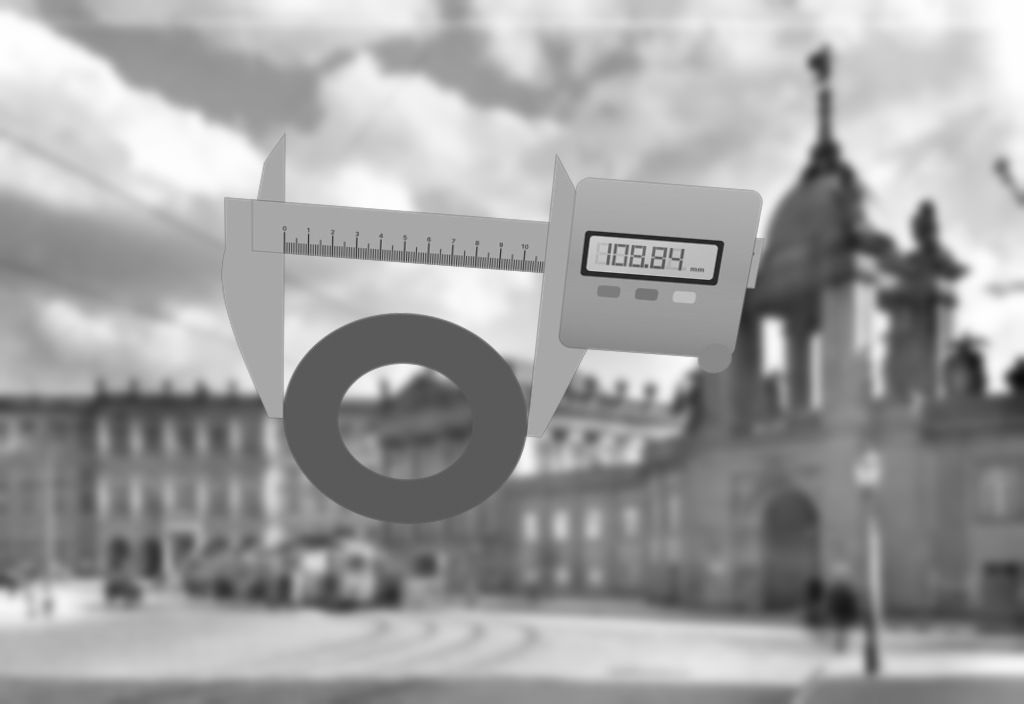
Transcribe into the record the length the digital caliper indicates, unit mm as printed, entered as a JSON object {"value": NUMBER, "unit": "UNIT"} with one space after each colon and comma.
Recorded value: {"value": 108.84, "unit": "mm"}
